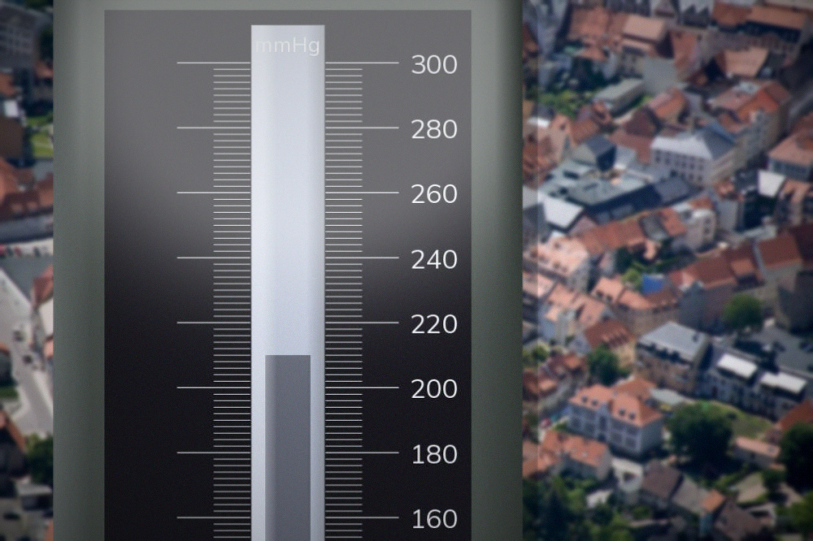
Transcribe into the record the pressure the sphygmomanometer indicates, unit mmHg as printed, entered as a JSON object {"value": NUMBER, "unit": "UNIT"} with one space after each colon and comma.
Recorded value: {"value": 210, "unit": "mmHg"}
